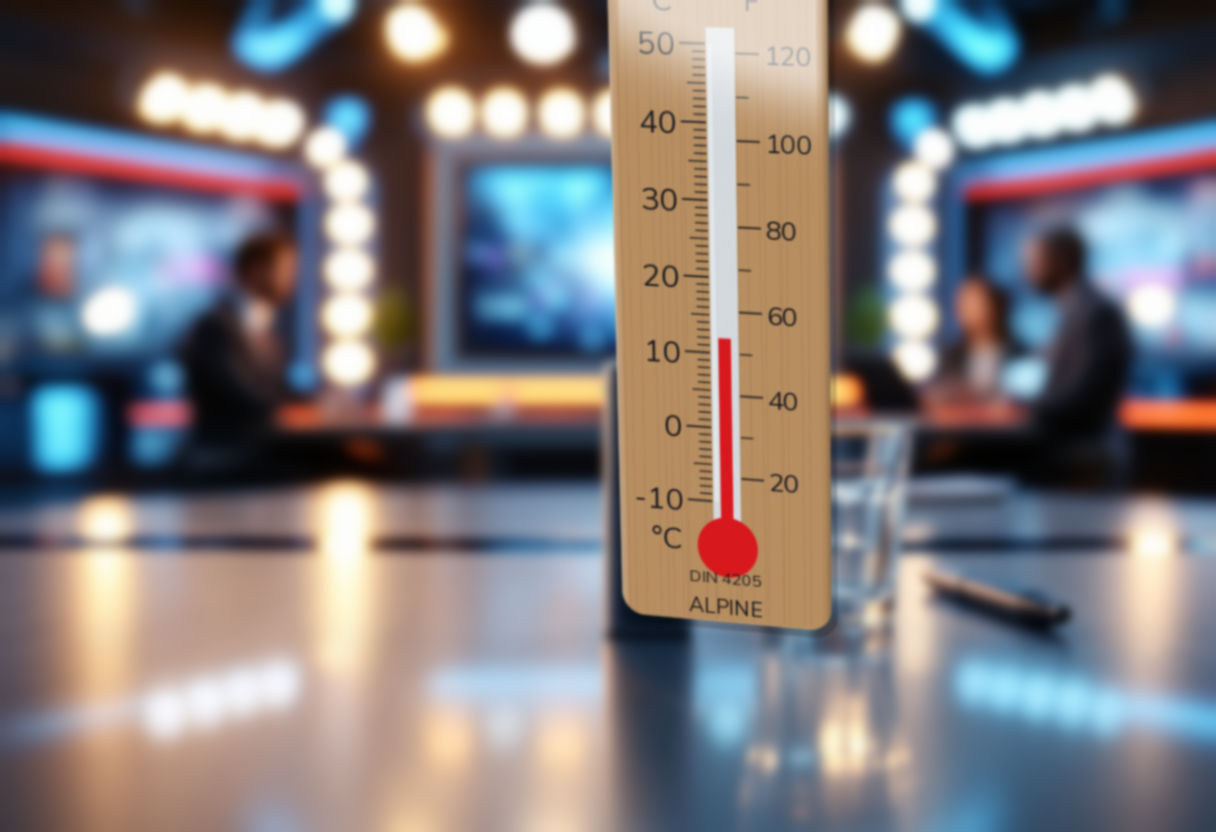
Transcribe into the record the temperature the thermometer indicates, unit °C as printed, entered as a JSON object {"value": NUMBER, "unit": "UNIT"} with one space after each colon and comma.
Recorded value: {"value": 12, "unit": "°C"}
